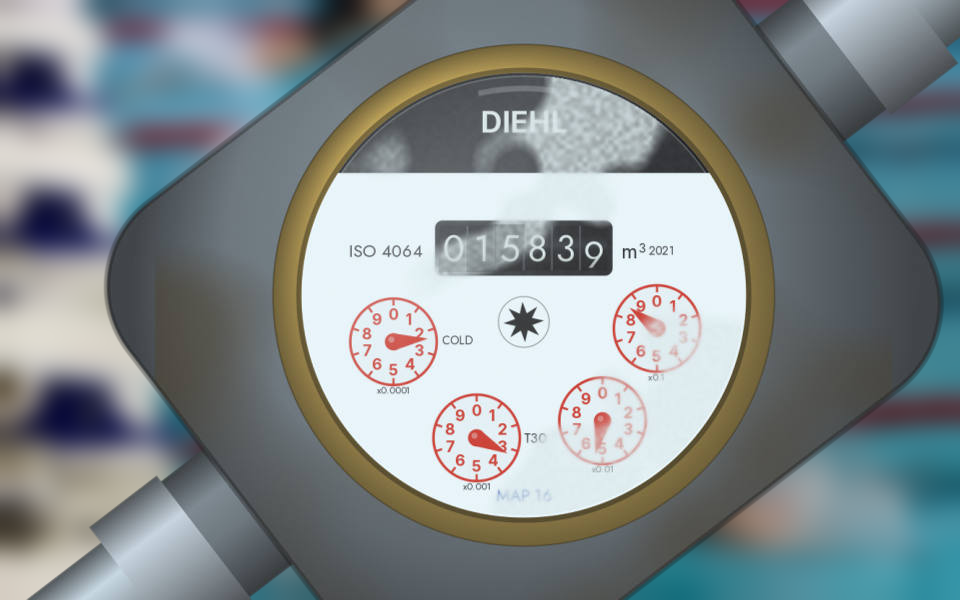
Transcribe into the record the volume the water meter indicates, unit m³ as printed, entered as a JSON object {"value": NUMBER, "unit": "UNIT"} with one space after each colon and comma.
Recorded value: {"value": 15838.8532, "unit": "m³"}
